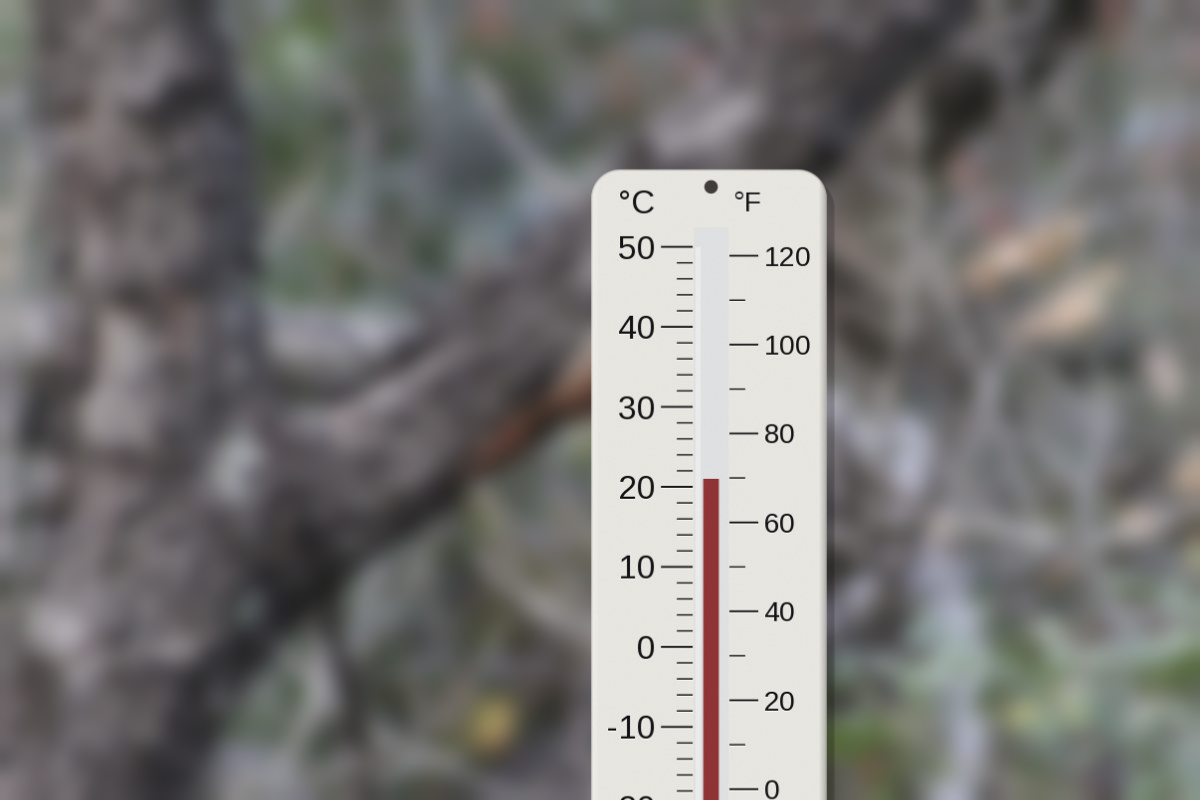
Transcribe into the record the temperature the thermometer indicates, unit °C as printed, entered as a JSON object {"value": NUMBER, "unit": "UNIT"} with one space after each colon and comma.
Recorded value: {"value": 21, "unit": "°C"}
